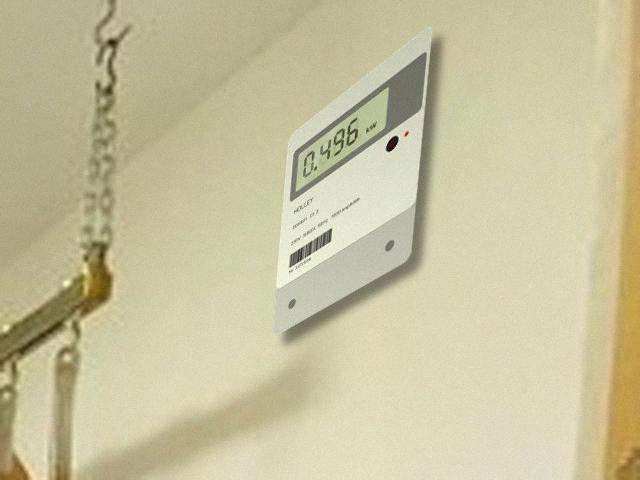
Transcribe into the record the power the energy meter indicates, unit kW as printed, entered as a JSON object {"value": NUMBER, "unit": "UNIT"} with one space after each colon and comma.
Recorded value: {"value": 0.496, "unit": "kW"}
